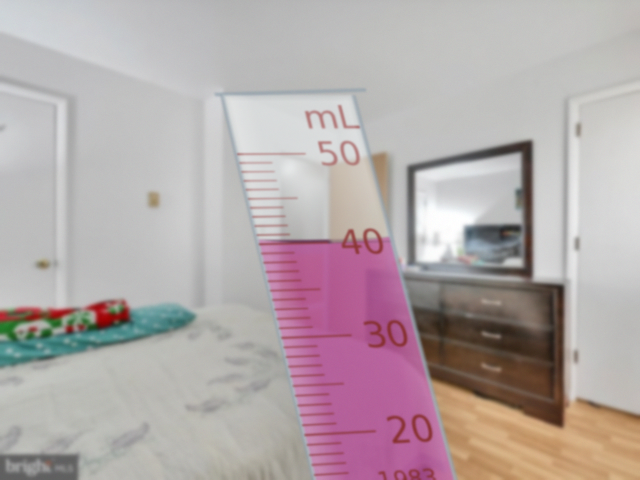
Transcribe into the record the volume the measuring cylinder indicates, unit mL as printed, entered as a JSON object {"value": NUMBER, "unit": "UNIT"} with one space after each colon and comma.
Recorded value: {"value": 40, "unit": "mL"}
